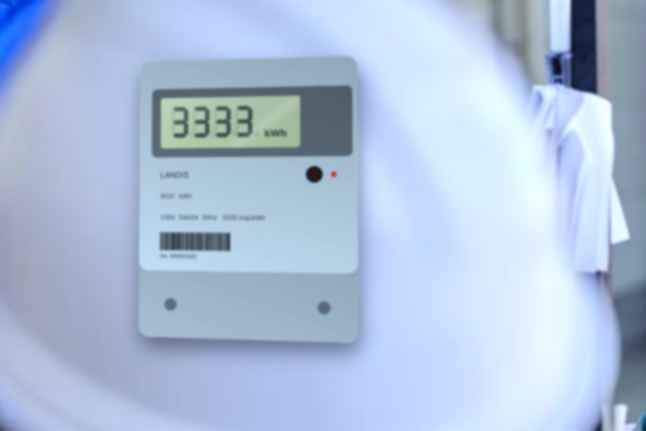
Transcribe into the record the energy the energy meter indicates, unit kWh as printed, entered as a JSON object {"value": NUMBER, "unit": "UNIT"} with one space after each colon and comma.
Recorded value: {"value": 3333, "unit": "kWh"}
